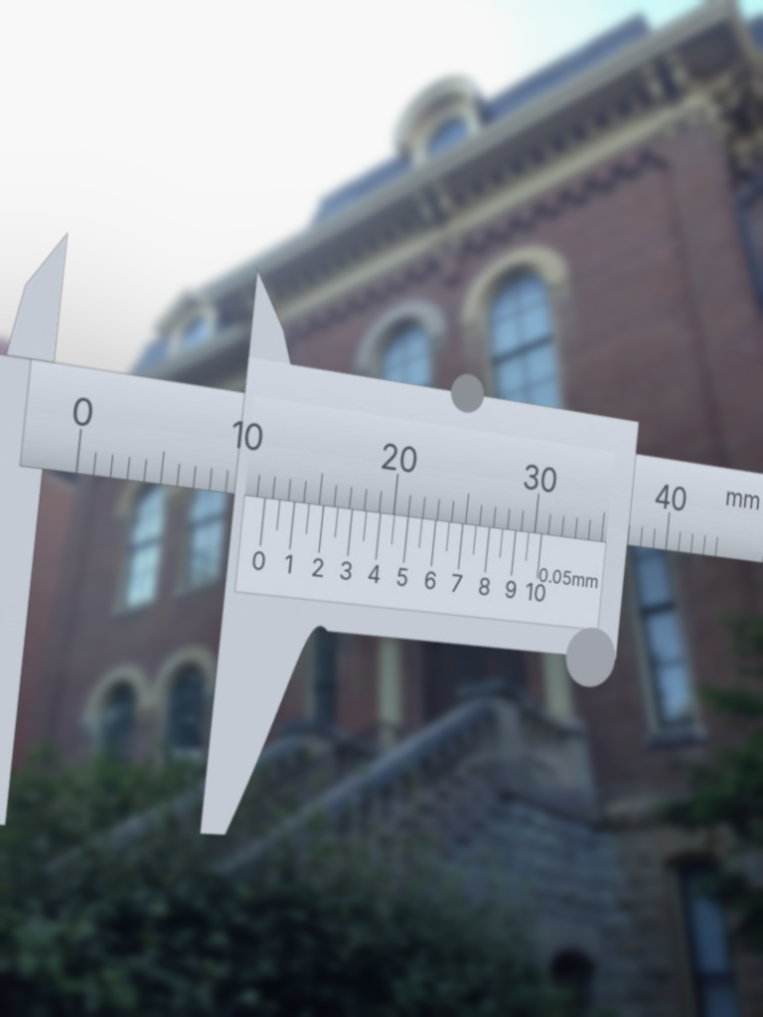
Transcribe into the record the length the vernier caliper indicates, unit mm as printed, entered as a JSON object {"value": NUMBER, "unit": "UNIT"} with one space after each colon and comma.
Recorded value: {"value": 11.5, "unit": "mm"}
